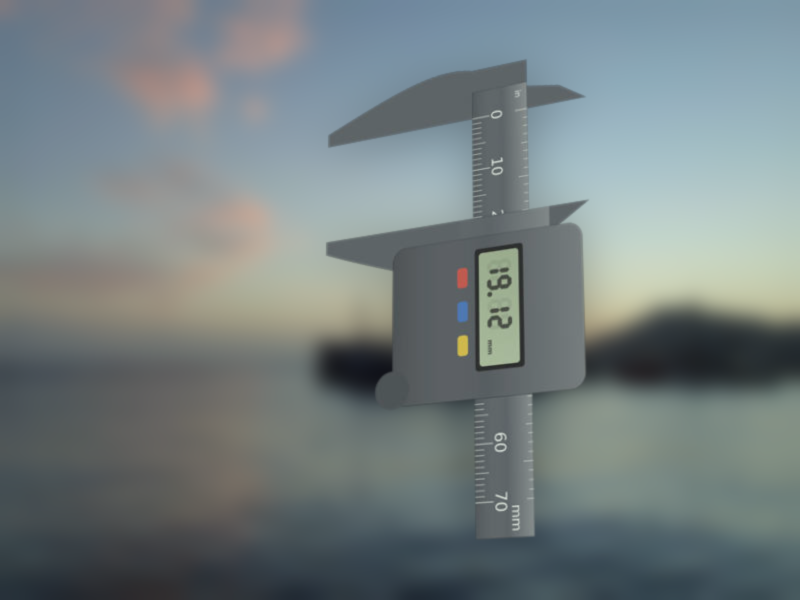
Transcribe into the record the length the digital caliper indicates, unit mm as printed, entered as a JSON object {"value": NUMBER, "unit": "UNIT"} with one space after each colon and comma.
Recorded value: {"value": 19.12, "unit": "mm"}
